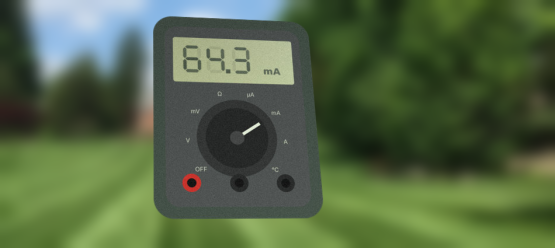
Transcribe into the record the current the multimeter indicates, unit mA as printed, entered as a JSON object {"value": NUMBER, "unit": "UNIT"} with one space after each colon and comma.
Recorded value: {"value": 64.3, "unit": "mA"}
